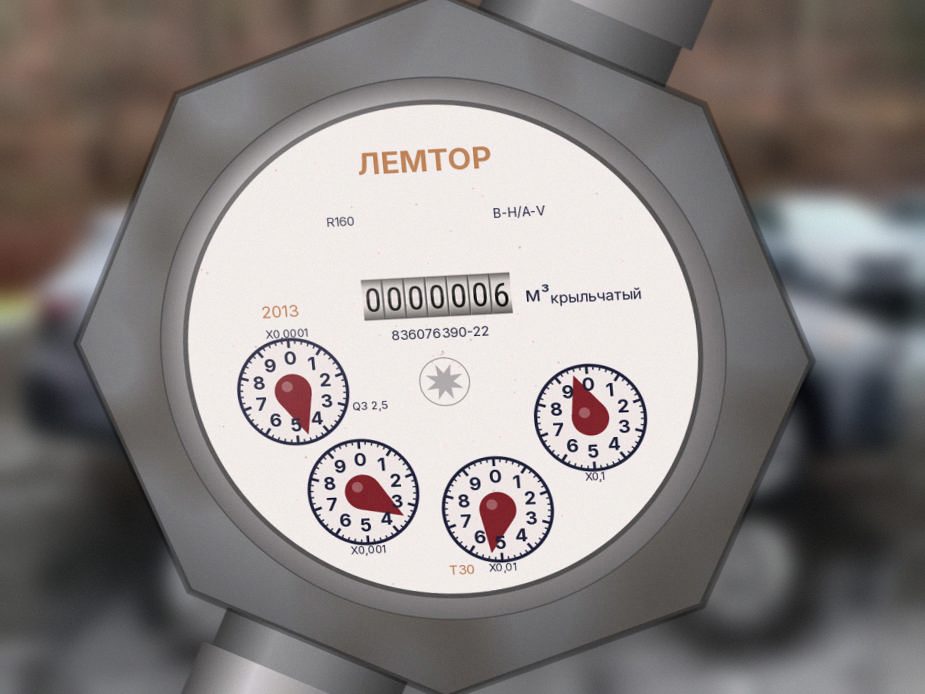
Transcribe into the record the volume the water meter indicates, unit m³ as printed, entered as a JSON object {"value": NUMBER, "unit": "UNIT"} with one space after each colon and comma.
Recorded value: {"value": 5.9534, "unit": "m³"}
